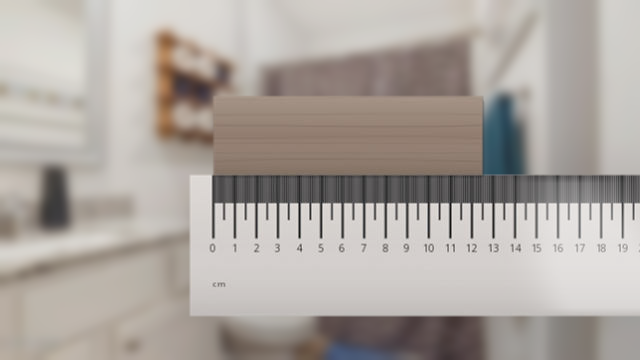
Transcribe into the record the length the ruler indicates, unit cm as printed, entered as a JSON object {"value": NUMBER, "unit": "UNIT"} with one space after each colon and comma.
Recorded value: {"value": 12.5, "unit": "cm"}
